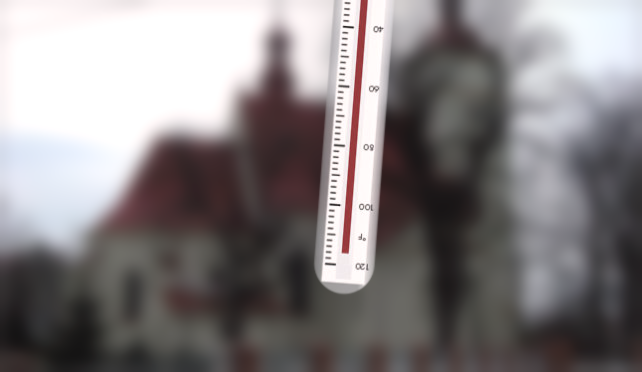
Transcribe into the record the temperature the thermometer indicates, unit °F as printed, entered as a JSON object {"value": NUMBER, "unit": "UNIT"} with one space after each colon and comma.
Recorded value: {"value": 116, "unit": "°F"}
